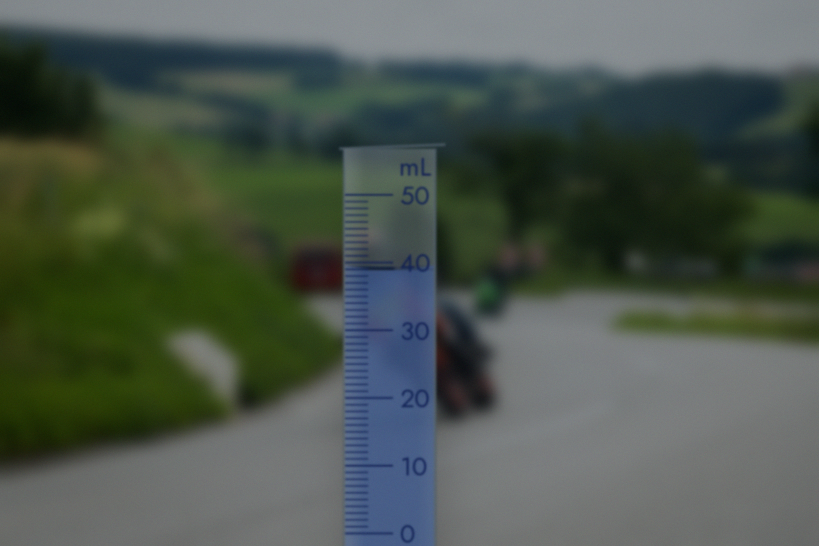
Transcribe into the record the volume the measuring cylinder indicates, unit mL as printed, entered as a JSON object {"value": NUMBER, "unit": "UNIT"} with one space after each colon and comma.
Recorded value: {"value": 39, "unit": "mL"}
